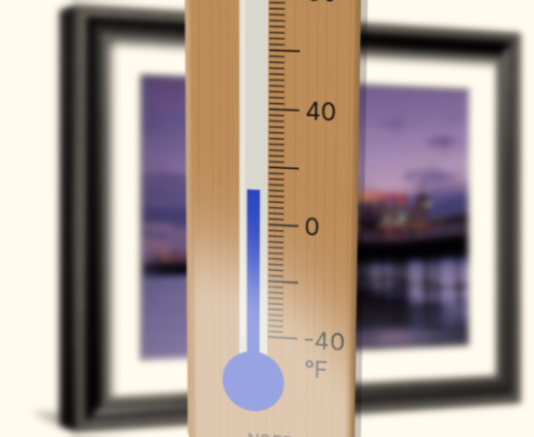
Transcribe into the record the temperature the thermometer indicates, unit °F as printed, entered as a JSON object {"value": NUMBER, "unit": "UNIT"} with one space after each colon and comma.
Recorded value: {"value": 12, "unit": "°F"}
